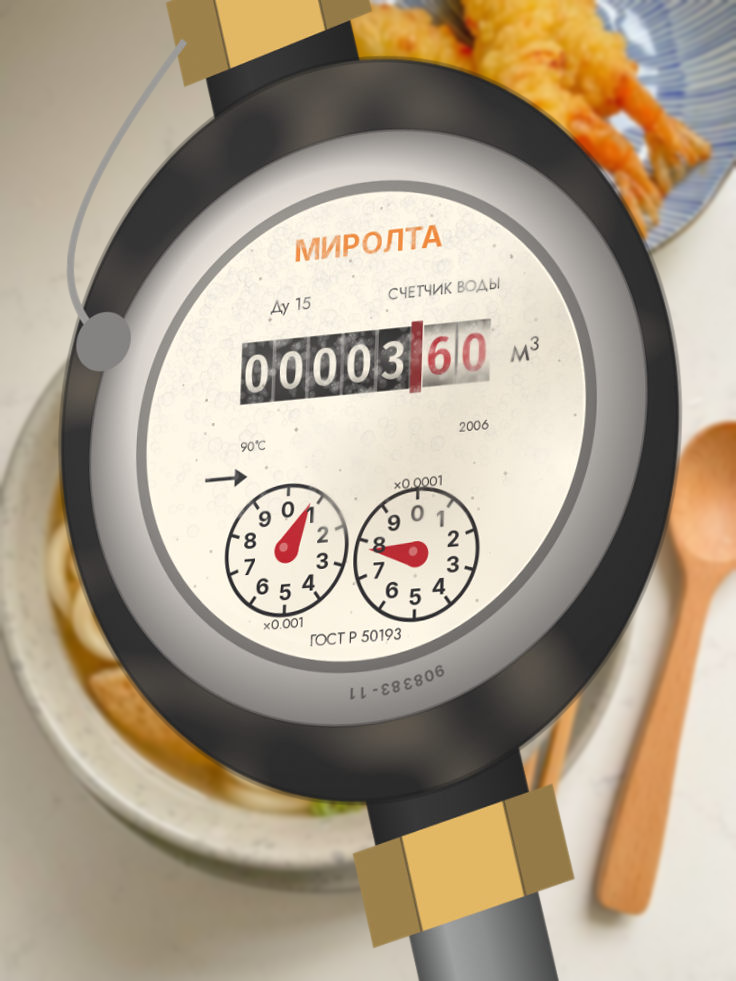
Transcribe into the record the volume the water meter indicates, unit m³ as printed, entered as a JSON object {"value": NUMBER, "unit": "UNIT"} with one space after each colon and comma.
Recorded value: {"value": 3.6007, "unit": "m³"}
